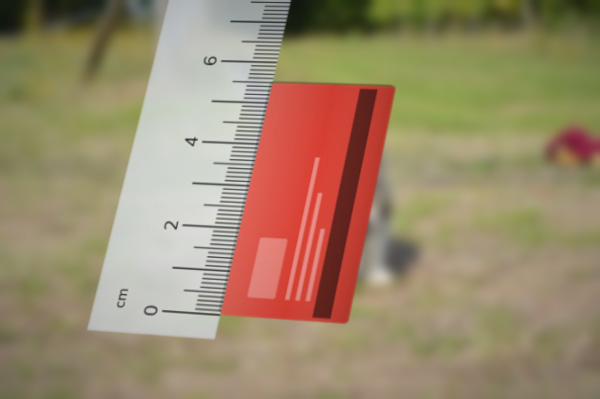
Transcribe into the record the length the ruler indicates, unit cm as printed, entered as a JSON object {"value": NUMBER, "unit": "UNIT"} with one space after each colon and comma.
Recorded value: {"value": 5.5, "unit": "cm"}
